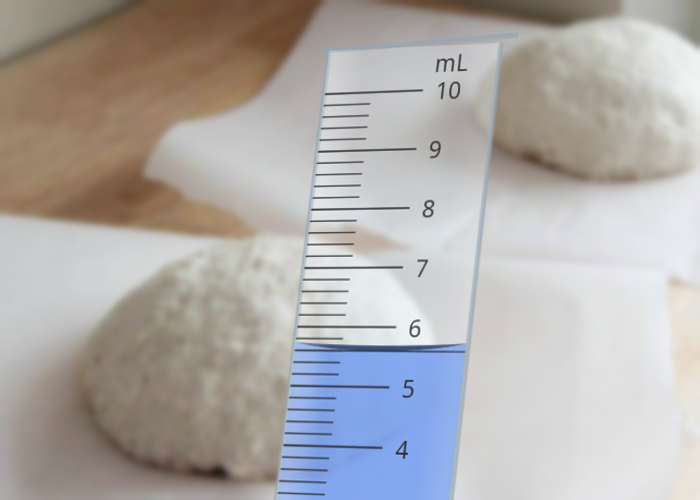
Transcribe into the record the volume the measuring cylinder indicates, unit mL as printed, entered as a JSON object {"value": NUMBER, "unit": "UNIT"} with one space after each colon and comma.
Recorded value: {"value": 5.6, "unit": "mL"}
